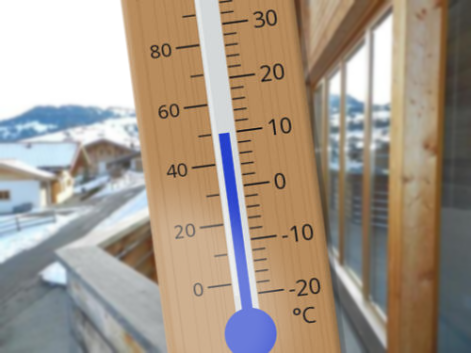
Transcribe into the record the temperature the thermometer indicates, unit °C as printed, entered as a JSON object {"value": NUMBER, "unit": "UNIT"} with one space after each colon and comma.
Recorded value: {"value": 10, "unit": "°C"}
